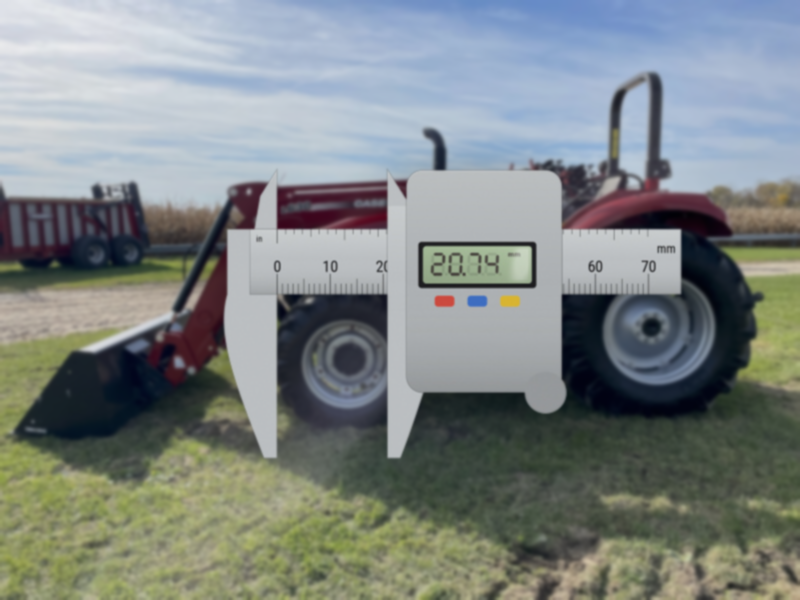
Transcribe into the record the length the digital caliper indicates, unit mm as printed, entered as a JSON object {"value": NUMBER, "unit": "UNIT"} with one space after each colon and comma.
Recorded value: {"value": 20.74, "unit": "mm"}
